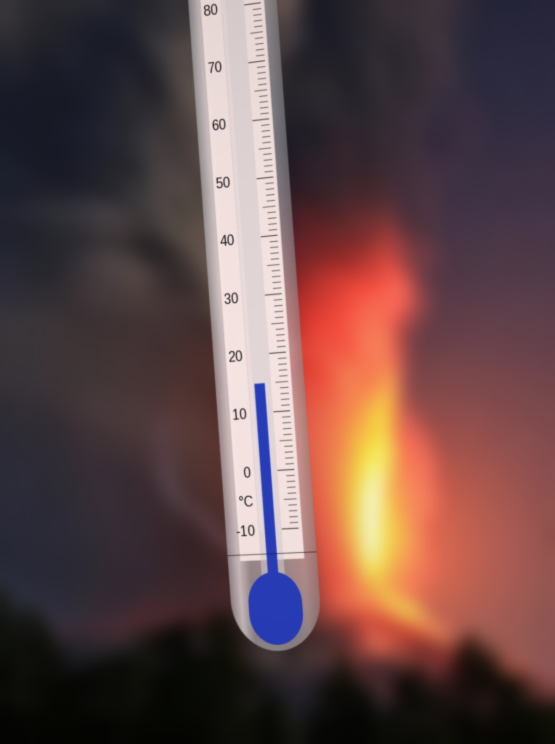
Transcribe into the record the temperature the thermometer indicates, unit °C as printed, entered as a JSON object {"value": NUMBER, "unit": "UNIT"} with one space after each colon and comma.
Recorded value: {"value": 15, "unit": "°C"}
